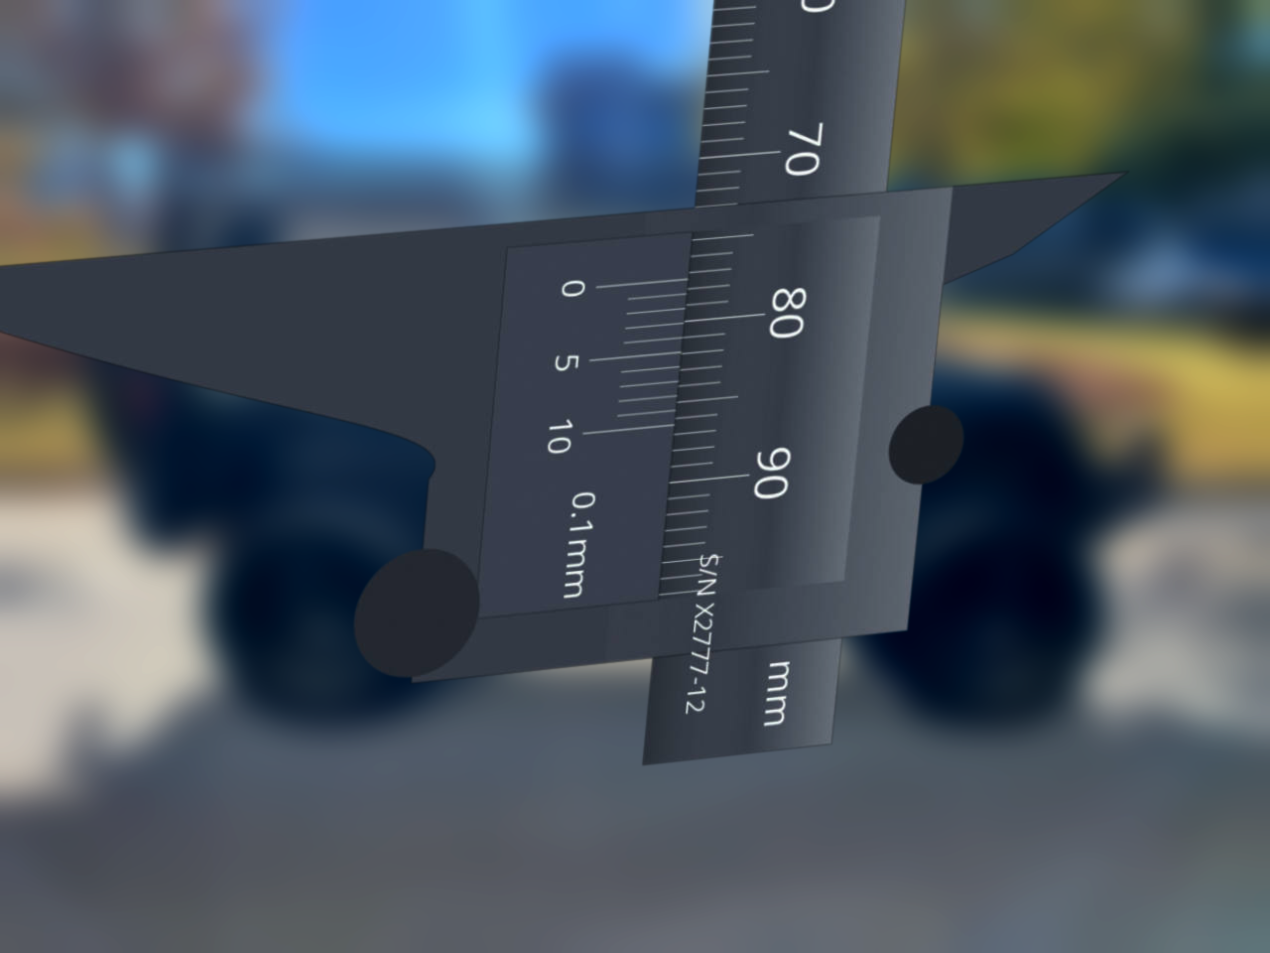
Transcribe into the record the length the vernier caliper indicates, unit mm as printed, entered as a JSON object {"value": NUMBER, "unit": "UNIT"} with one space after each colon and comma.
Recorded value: {"value": 77.4, "unit": "mm"}
